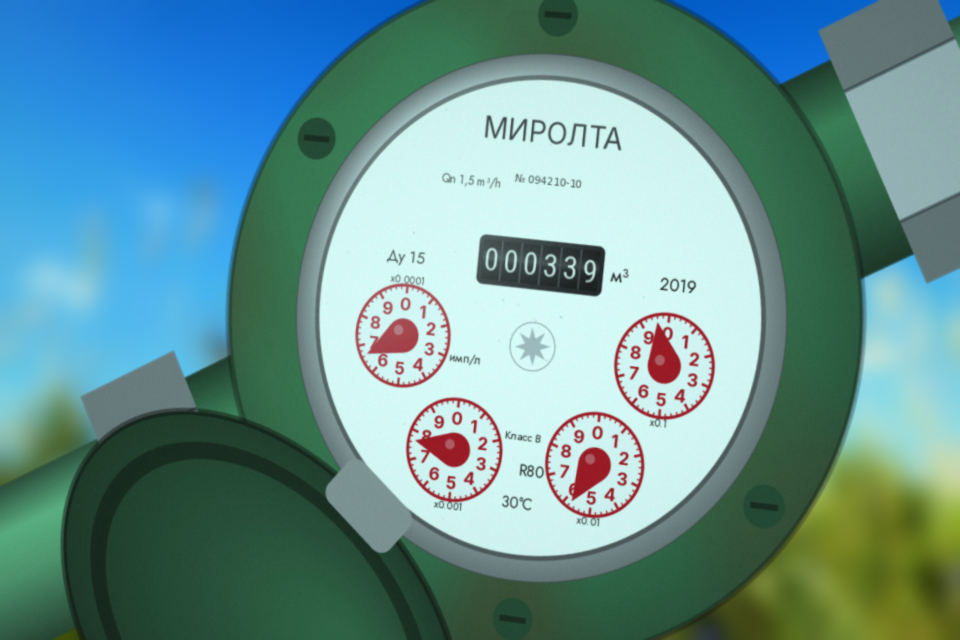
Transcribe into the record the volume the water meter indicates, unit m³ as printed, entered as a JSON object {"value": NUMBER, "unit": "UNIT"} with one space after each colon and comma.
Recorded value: {"value": 338.9576, "unit": "m³"}
